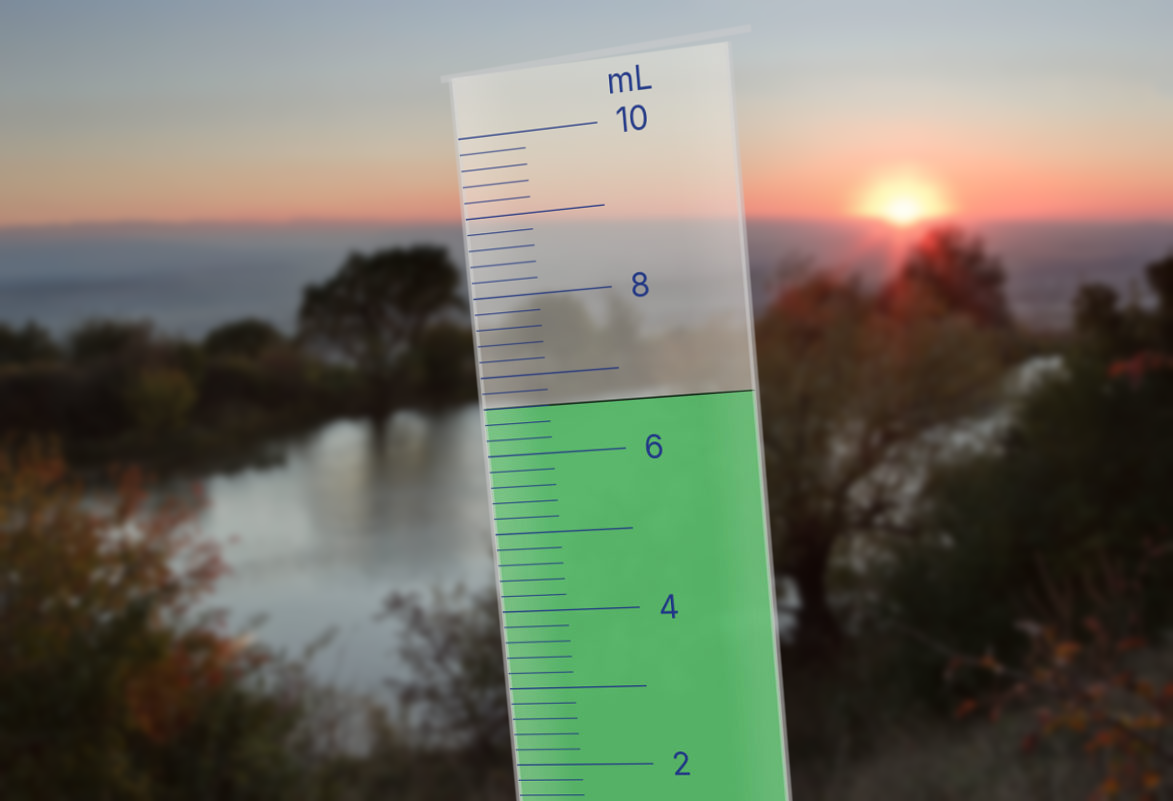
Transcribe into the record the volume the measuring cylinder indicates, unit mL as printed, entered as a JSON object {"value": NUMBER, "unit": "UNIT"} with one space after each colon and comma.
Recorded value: {"value": 6.6, "unit": "mL"}
